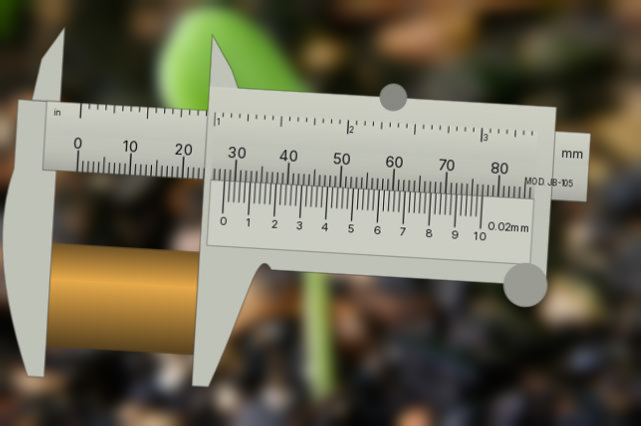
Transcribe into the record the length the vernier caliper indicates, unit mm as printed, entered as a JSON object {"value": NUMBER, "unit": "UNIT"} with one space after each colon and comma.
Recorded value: {"value": 28.0, "unit": "mm"}
